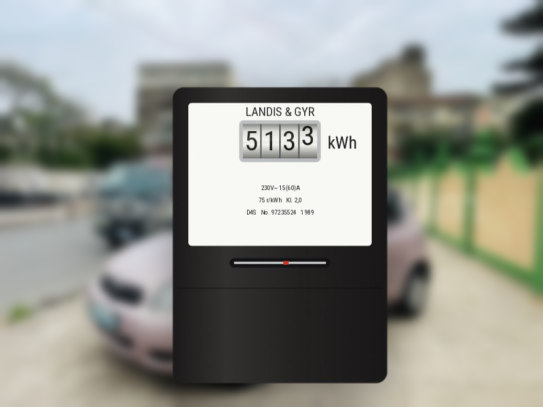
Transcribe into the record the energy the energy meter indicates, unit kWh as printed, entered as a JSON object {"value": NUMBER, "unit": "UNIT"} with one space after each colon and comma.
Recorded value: {"value": 5133, "unit": "kWh"}
